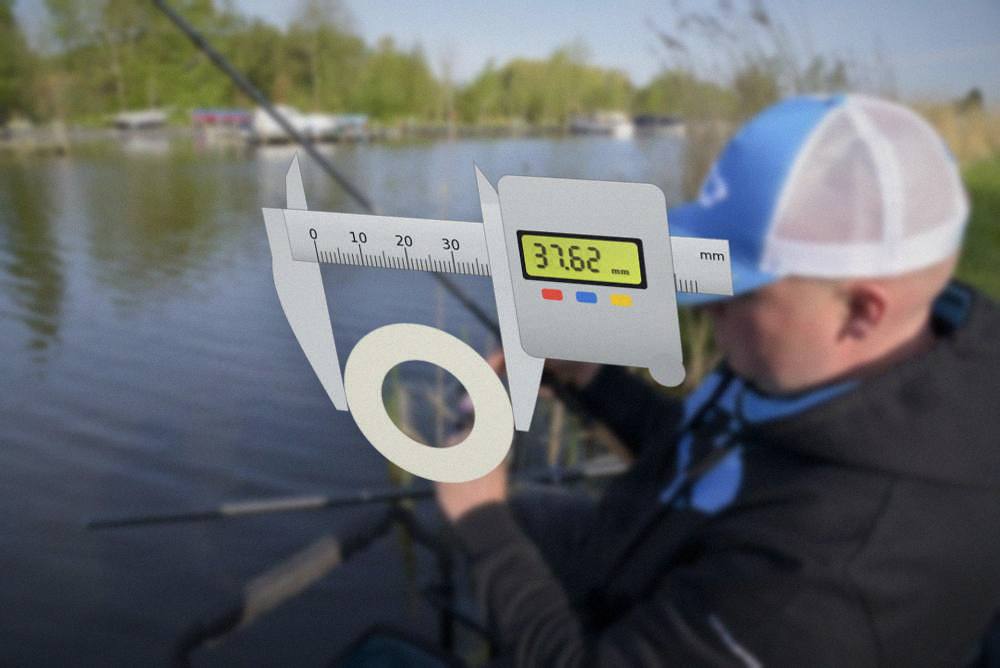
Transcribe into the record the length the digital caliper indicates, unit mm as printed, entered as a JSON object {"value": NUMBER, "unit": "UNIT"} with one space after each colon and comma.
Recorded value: {"value": 37.62, "unit": "mm"}
